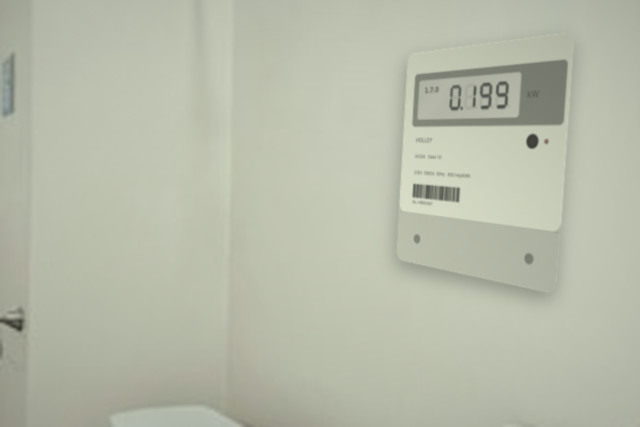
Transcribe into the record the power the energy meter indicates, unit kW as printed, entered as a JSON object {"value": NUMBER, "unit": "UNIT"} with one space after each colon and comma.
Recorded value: {"value": 0.199, "unit": "kW"}
